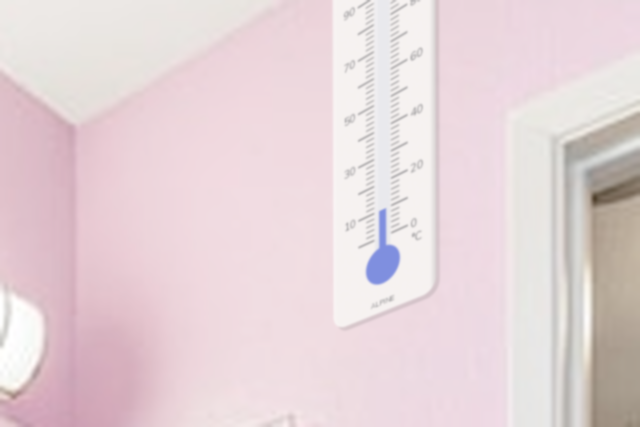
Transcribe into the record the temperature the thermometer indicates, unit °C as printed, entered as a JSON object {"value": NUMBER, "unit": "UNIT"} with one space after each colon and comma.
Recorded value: {"value": 10, "unit": "°C"}
